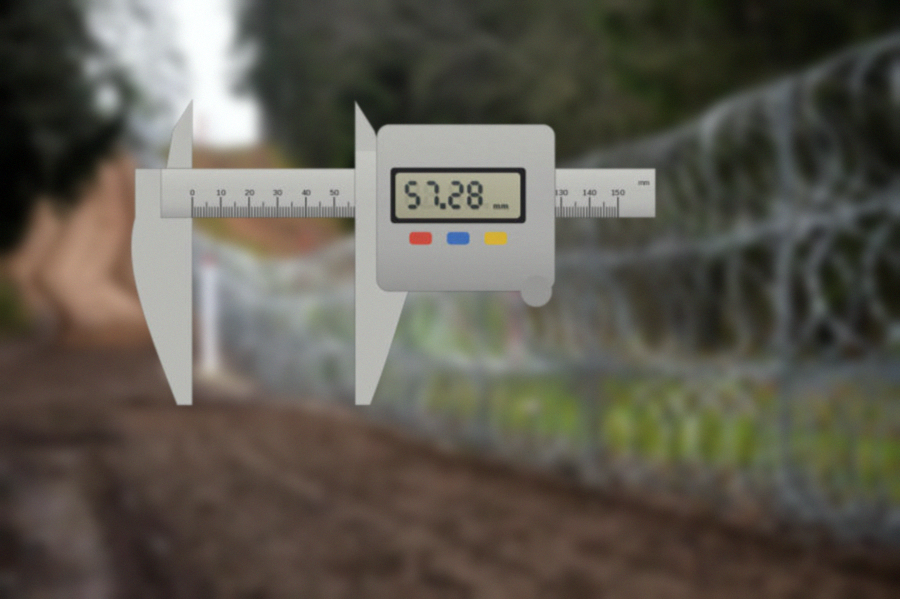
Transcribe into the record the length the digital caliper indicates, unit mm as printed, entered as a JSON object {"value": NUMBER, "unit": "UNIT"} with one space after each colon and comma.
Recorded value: {"value": 57.28, "unit": "mm"}
